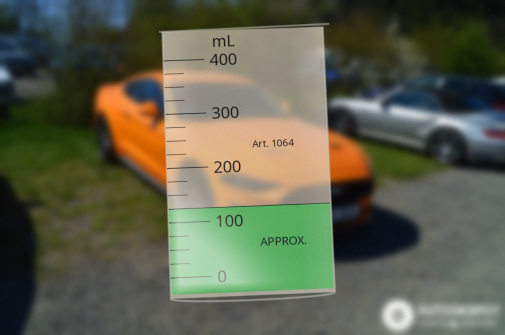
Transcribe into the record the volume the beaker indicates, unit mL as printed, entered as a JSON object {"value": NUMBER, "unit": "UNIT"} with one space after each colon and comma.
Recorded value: {"value": 125, "unit": "mL"}
